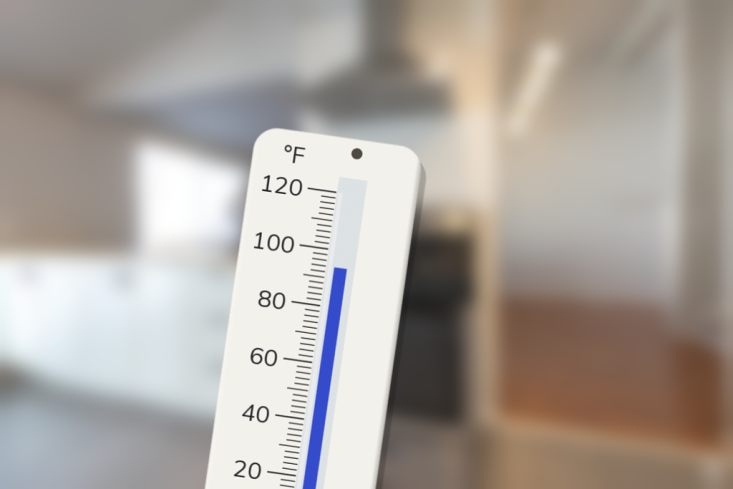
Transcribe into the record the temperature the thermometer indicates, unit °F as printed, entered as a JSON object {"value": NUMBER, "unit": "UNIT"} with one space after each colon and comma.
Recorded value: {"value": 94, "unit": "°F"}
